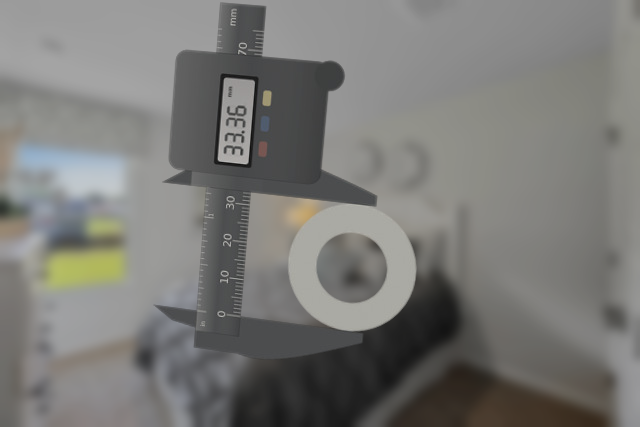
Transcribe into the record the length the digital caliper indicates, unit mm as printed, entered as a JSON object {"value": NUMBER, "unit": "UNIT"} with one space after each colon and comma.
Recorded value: {"value": 33.36, "unit": "mm"}
